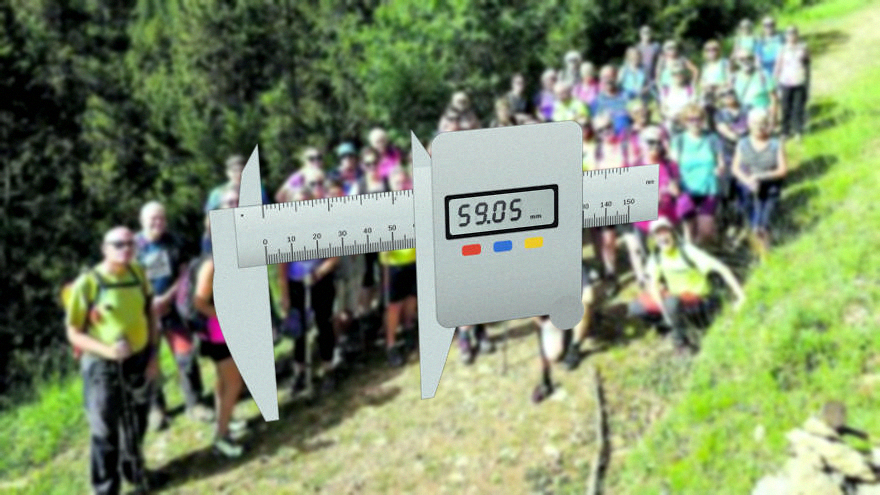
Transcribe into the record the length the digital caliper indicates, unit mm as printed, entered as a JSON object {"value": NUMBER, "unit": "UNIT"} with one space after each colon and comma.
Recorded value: {"value": 59.05, "unit": "mm"}
